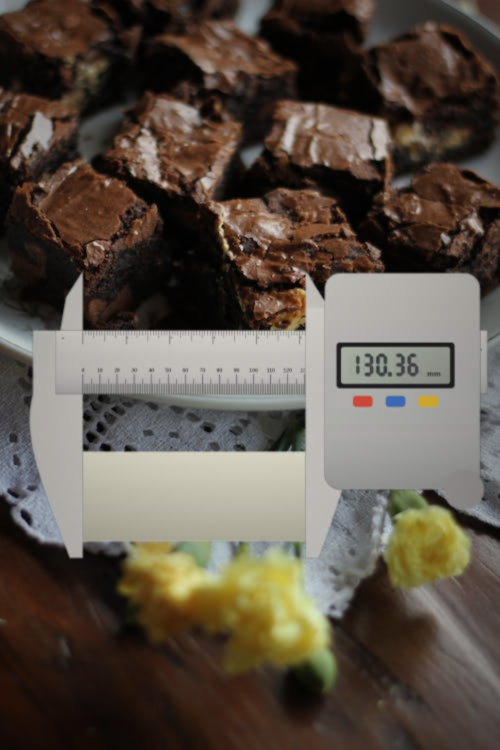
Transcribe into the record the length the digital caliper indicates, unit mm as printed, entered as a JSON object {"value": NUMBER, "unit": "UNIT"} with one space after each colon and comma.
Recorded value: {"value": 130.36, "unit": "mm"}
